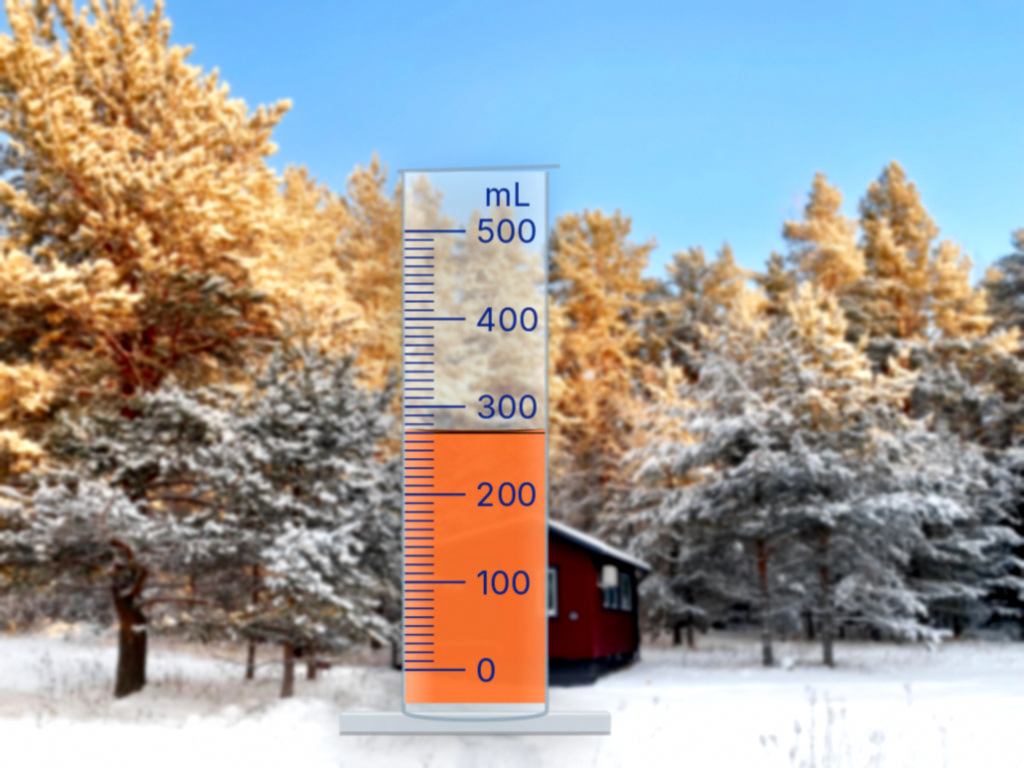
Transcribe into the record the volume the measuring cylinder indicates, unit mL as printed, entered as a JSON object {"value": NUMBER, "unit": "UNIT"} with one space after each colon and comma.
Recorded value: {"value": 270, "unit": "mL"}
